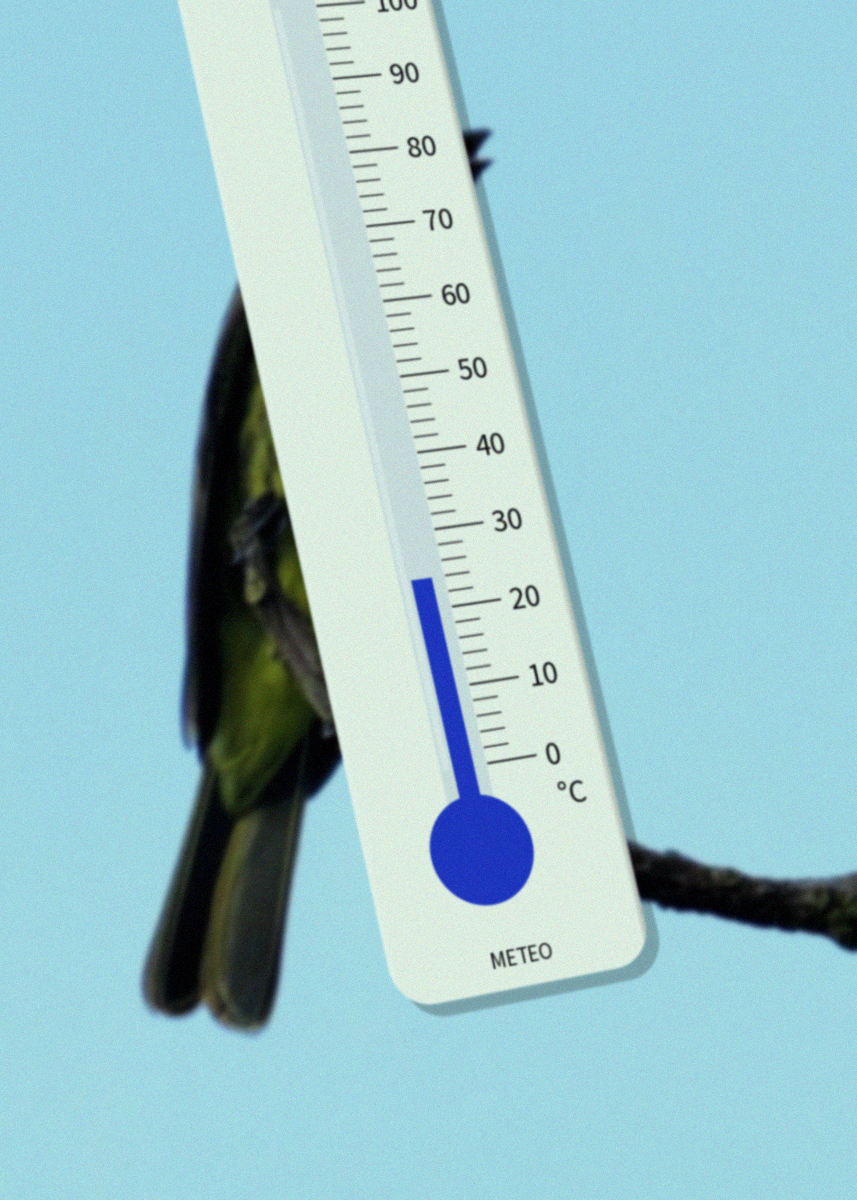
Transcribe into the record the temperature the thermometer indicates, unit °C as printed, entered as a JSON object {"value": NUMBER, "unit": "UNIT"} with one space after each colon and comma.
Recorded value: {"value": 24, "unit": "°C"}
